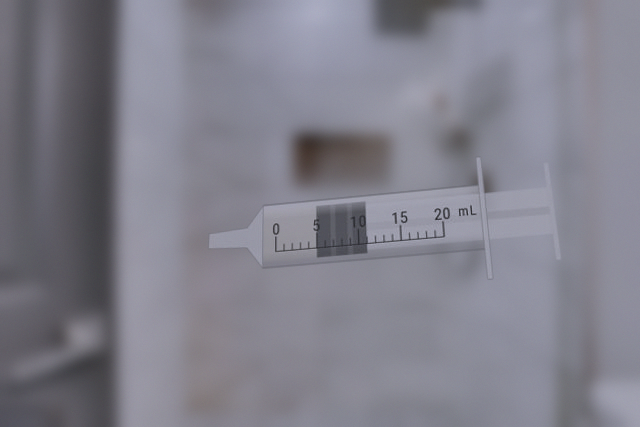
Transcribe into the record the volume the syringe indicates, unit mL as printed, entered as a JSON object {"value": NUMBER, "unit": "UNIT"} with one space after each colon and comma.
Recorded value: {"value": 5, "unit": "mL"}
